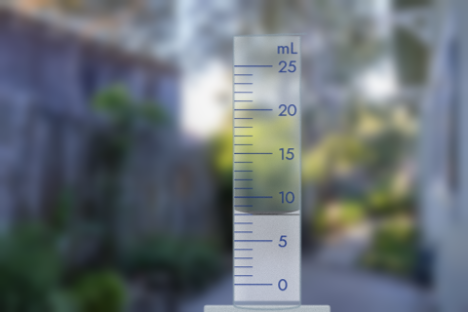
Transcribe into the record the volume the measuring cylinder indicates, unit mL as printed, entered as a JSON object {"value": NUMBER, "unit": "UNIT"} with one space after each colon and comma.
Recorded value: {"value": 8, "unit": "mL"}
